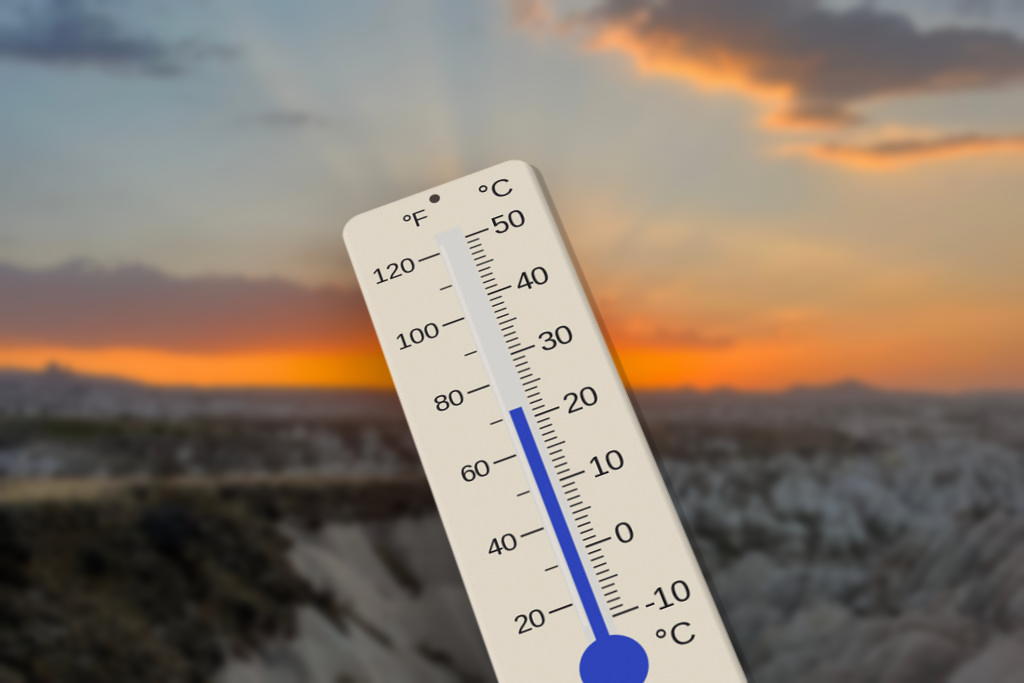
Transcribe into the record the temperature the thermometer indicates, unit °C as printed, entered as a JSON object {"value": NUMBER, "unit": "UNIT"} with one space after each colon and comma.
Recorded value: {"value": 22, "unit": "°C"}
